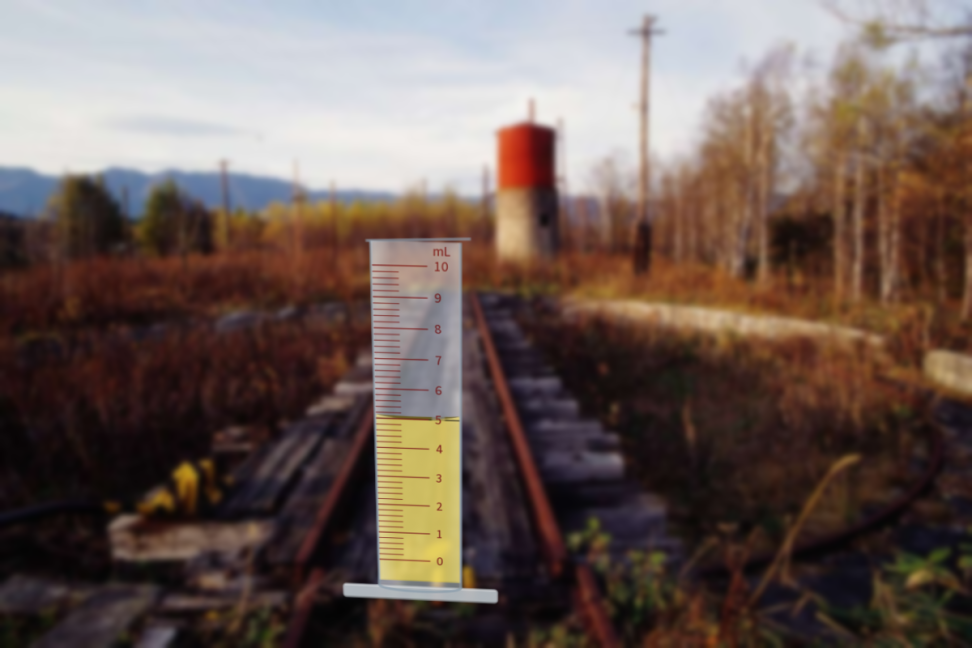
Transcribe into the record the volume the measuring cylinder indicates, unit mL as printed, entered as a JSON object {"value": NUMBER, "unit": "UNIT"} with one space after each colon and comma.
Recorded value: {"value": 5, "unit": "mL"}
